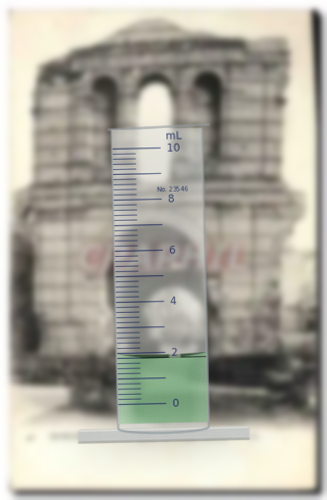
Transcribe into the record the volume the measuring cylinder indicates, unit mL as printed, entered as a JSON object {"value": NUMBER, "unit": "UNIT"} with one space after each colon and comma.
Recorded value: {"value": 1.8, "unit": "mL"}
